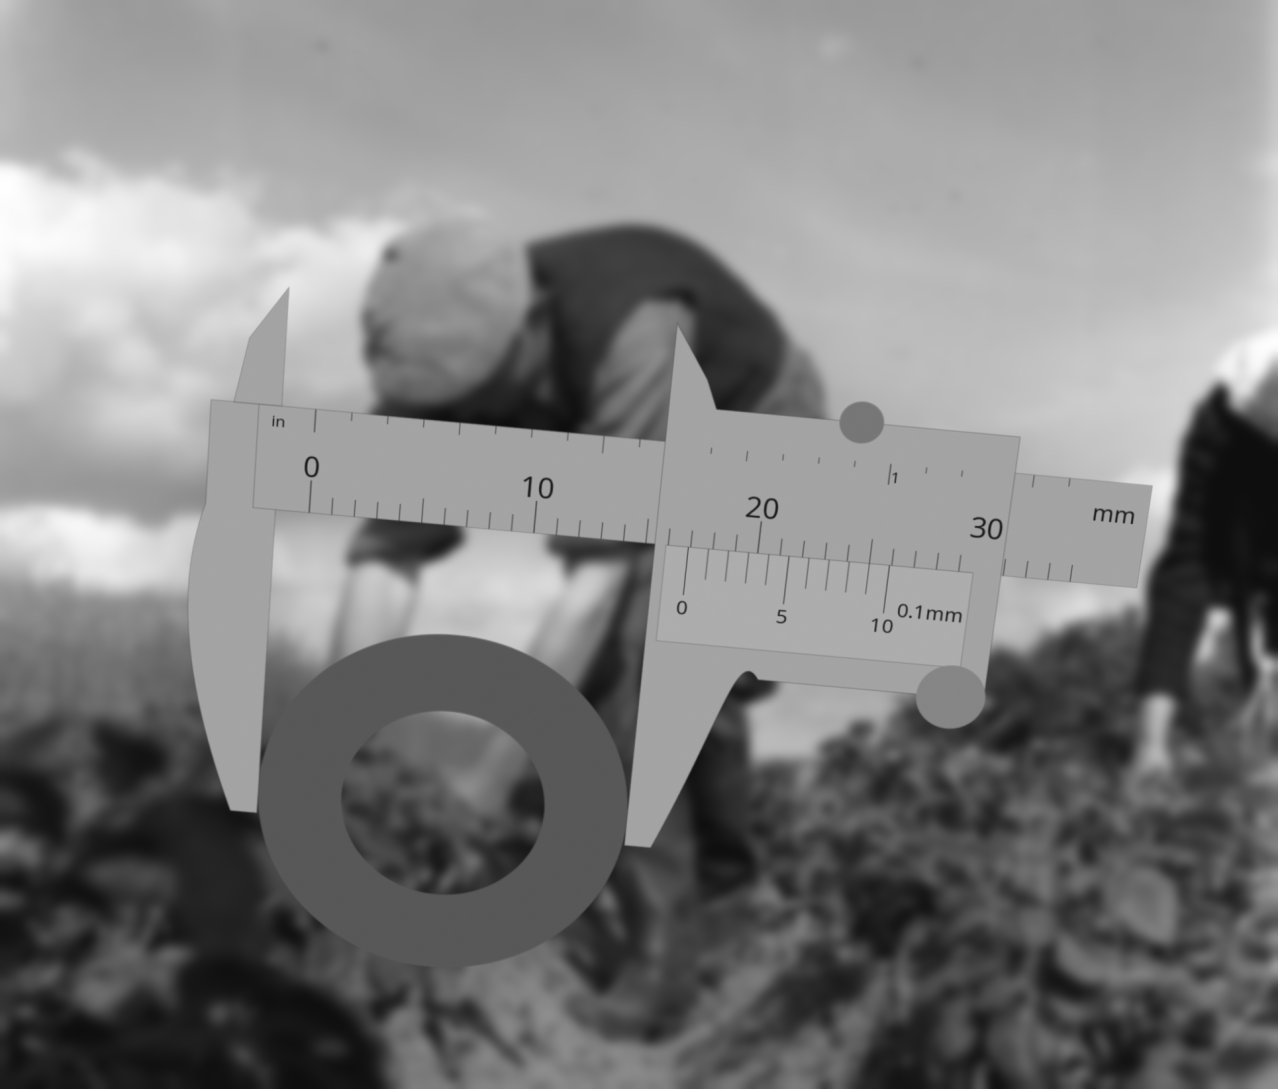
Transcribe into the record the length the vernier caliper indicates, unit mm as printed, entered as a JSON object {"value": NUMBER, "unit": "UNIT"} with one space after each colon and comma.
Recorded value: {"value": 16.9, "unit": "mm"}
